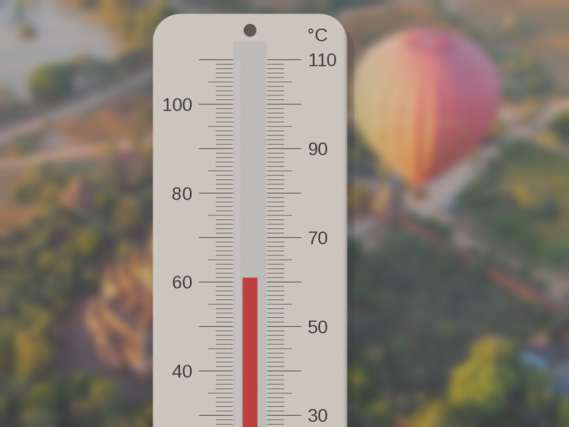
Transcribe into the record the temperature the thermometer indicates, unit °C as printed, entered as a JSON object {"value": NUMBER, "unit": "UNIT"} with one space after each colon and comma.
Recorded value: {"value": 61, "unit": "°C"}
